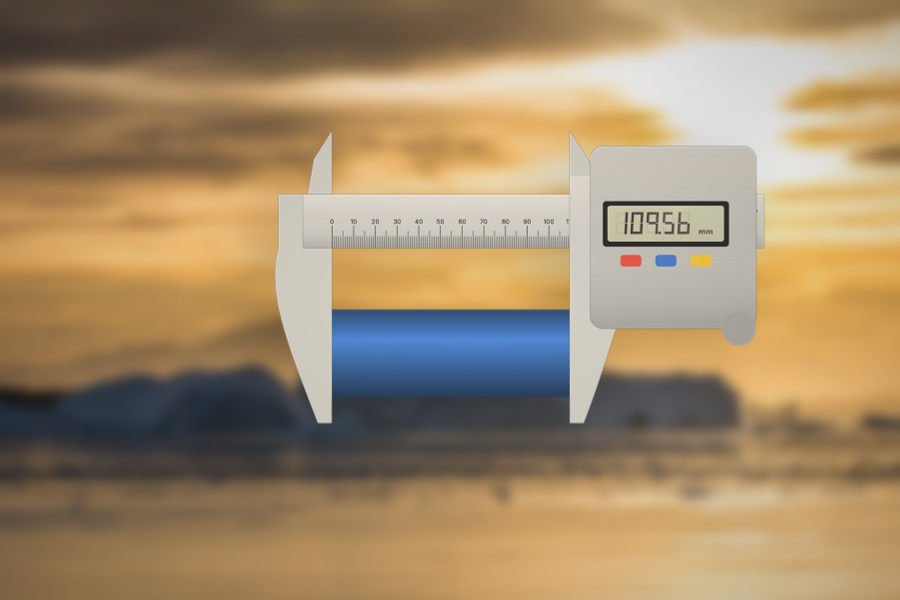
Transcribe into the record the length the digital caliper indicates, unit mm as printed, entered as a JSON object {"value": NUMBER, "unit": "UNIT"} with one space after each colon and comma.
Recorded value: {"value": 109.56, "unit": "mm"}
